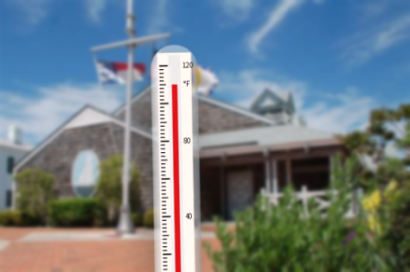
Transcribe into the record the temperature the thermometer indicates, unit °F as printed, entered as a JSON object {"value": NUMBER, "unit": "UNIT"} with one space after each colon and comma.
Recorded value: {"value": 110, "unit": "°F"}
